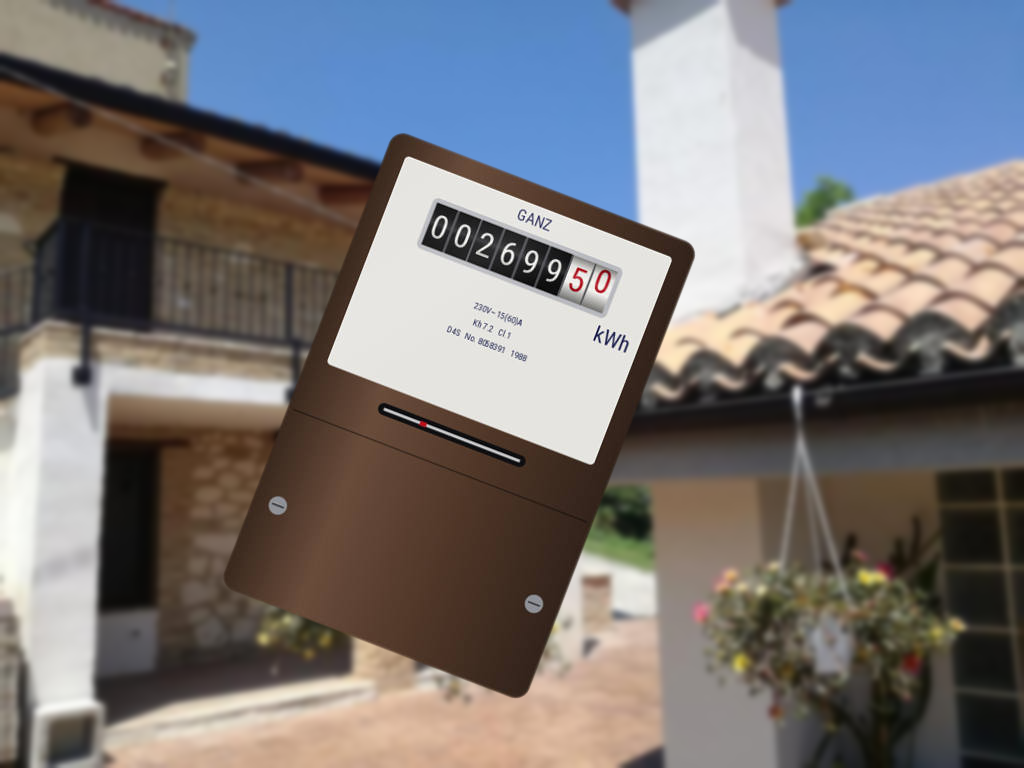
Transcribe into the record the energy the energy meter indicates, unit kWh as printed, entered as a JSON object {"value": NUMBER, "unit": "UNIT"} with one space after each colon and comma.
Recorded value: {"value": 2699.50, "unit": "kWh"}
